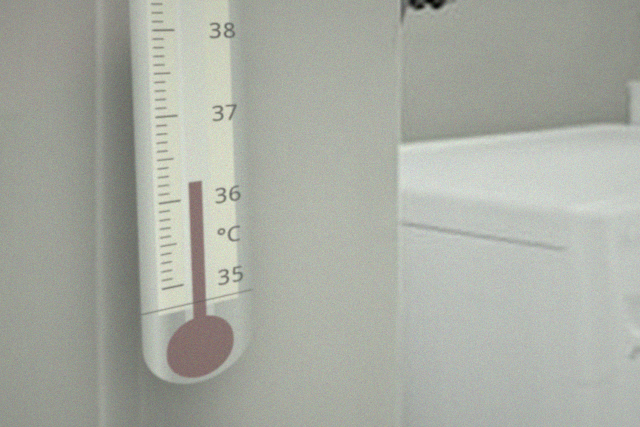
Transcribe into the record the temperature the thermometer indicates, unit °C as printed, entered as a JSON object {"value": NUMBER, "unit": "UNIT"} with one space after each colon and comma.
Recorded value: {"value": 36.2, "unit": "°C"}
